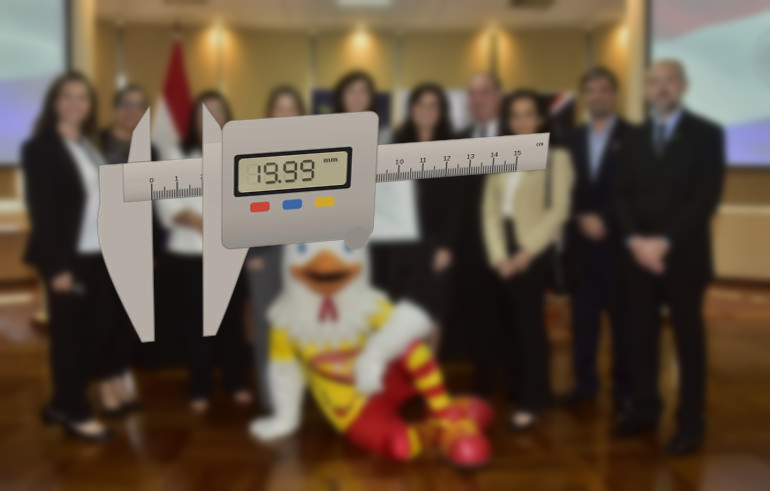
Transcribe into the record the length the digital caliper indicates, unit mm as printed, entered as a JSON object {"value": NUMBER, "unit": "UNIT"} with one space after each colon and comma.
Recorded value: {"value": 19.99, "unit": "mm"}
